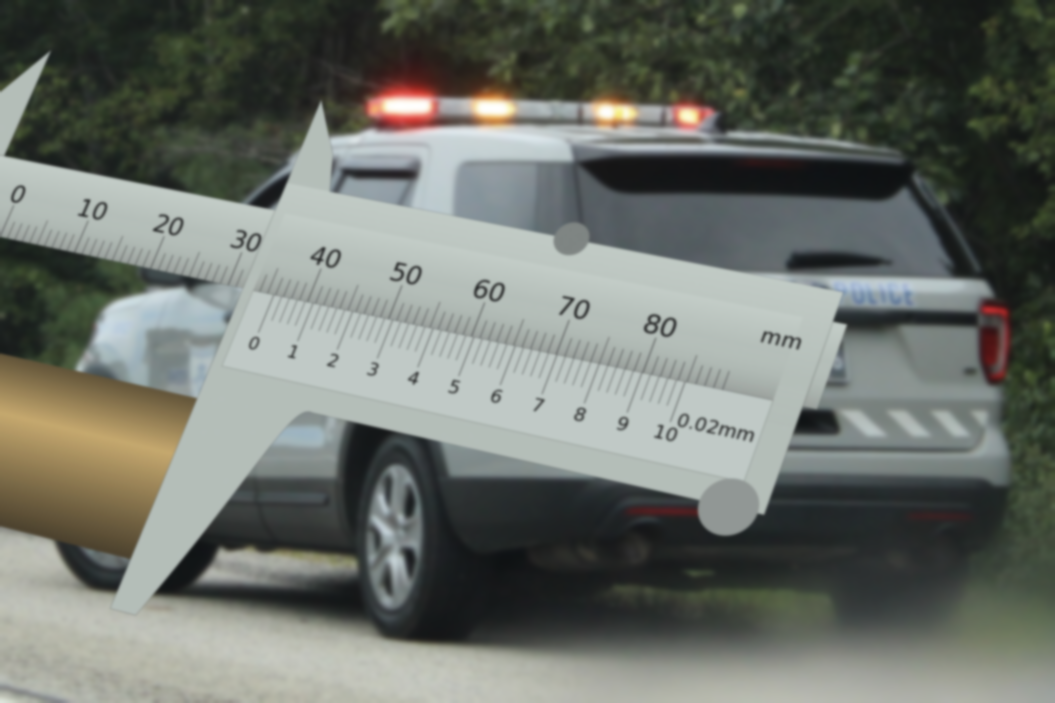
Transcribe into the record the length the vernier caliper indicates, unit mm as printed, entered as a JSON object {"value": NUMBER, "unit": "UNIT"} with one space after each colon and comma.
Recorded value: {"value": 35.8, "unit": "mm"}
